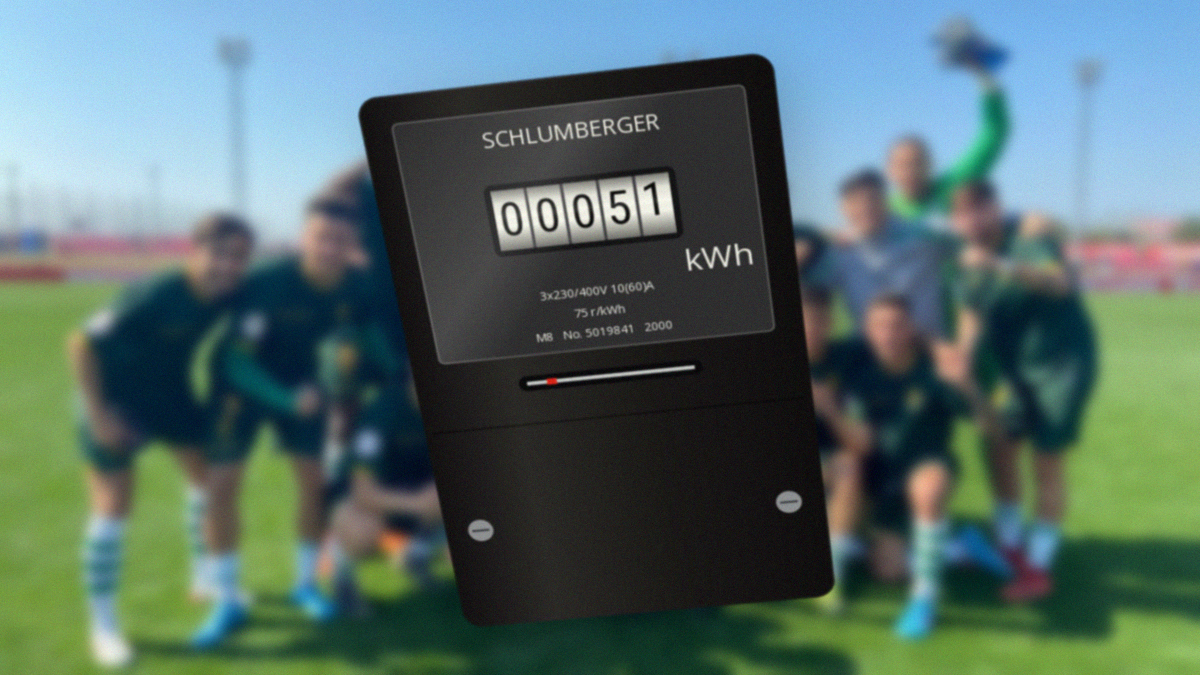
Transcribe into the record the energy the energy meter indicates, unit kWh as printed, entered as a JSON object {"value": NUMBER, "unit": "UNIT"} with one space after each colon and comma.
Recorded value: {"value": 51, "unit": "kWh"}
